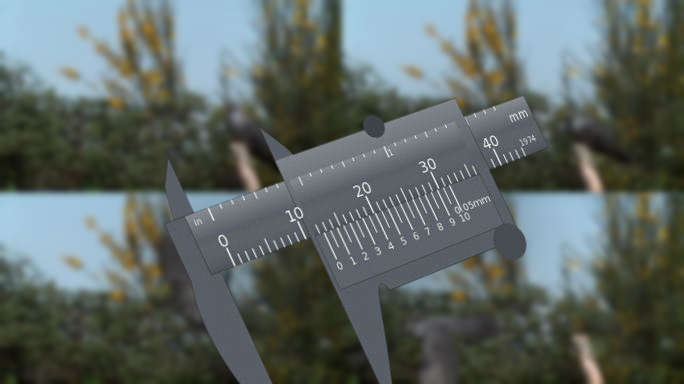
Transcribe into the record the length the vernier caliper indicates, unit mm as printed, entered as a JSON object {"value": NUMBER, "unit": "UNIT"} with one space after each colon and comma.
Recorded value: {"value": 12.6, "unit": "mm"}
